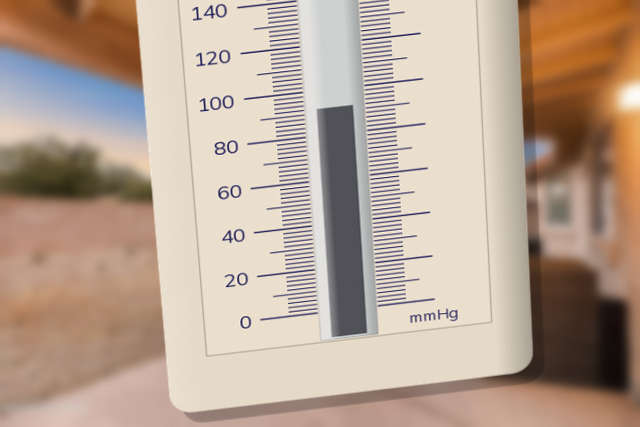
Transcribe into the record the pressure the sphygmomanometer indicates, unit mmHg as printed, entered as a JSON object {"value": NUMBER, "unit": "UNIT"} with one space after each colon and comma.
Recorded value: {"value": 92, "unit": "mmHg"}
